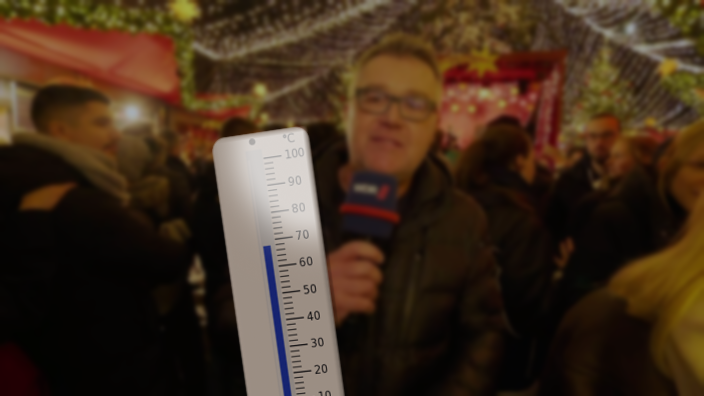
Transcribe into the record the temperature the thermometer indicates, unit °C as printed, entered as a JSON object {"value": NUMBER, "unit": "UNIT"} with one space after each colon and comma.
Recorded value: {"value": 68, "unit": "°C"}
